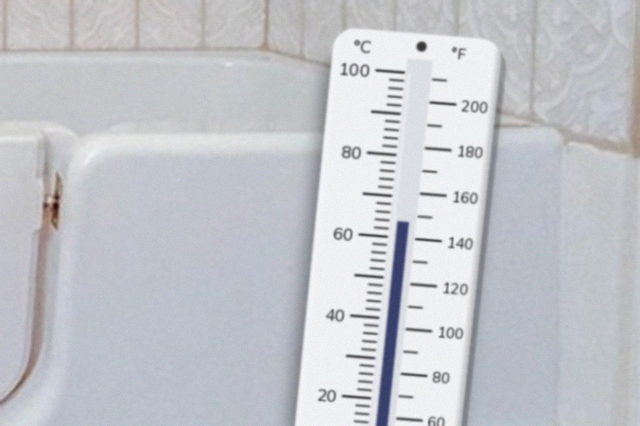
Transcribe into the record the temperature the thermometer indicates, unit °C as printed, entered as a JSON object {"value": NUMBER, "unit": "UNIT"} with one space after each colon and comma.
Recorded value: {"value": 64, "unit": "°C"}
